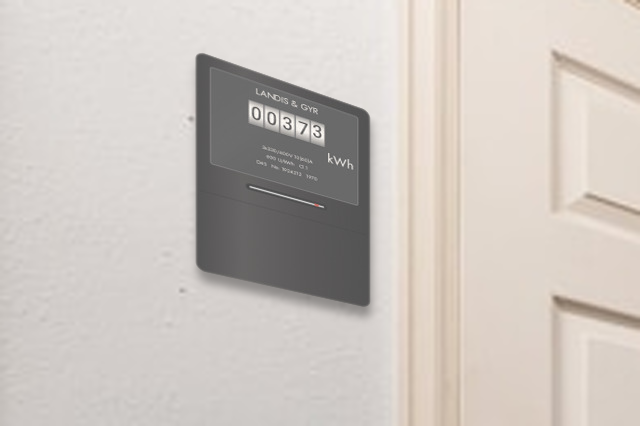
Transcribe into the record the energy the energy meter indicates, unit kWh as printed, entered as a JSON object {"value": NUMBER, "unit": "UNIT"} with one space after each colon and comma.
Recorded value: {"value": 373, "unit": "kWh"}
